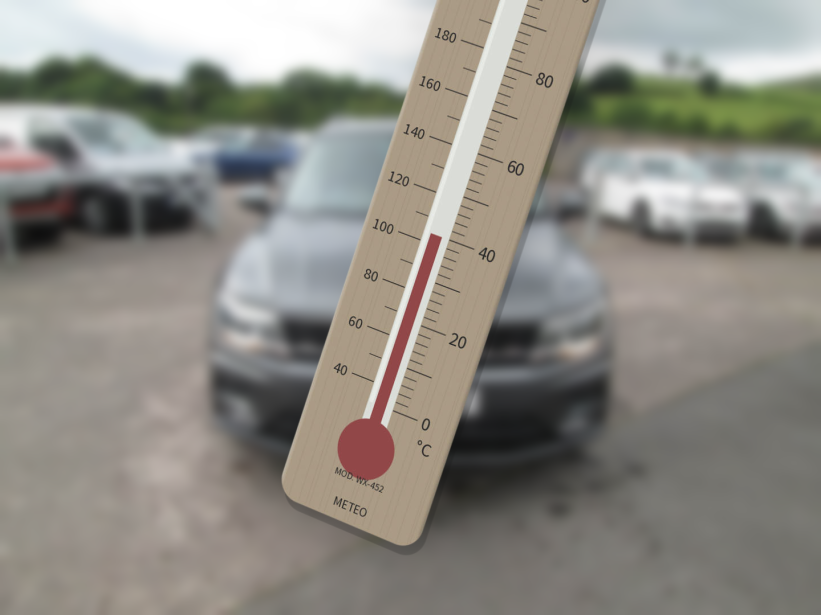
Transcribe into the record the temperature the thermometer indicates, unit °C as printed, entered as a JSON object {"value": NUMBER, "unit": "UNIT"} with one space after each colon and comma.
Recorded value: {"value": 40, "unit": "°C"}
